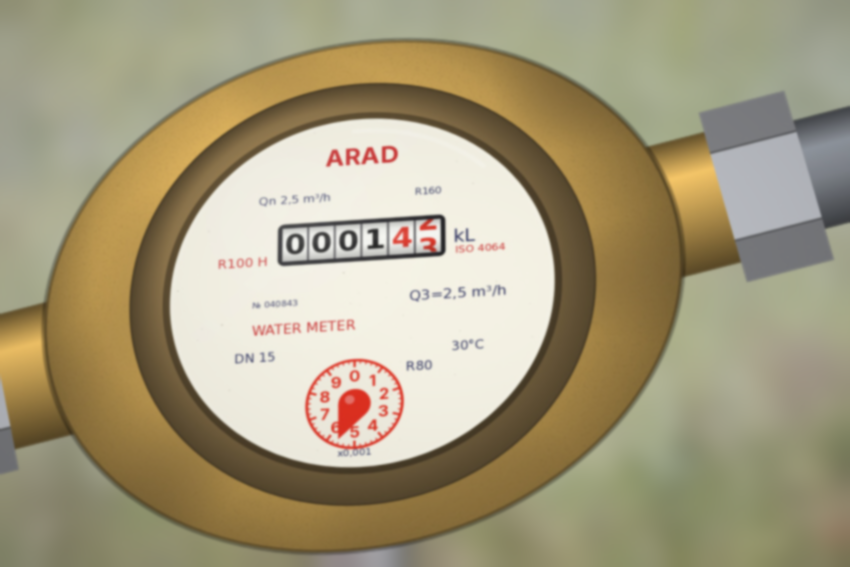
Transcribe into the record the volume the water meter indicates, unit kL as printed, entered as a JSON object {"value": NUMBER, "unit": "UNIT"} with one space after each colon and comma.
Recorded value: {"value": 1.425, "unit": "kL"}
